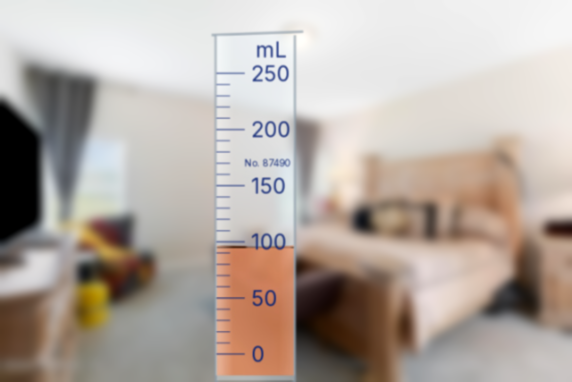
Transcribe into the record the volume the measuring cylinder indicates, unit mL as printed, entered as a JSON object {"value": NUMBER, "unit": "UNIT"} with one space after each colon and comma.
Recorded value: {"value": 95, "unit": "mL"}
